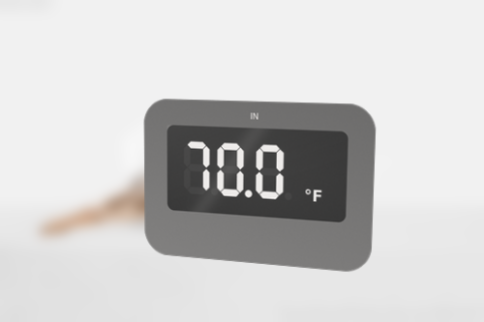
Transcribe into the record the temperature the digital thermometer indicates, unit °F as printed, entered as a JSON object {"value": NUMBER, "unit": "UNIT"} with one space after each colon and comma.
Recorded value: {"value": 70.0, "unit": "°F"}
